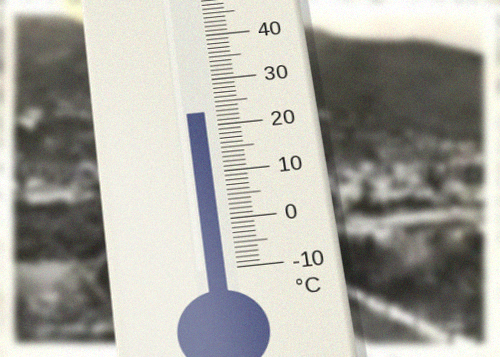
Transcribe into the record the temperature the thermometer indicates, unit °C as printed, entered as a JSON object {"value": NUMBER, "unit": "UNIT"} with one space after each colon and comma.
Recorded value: {"value": 23, "unit": "°C"}
